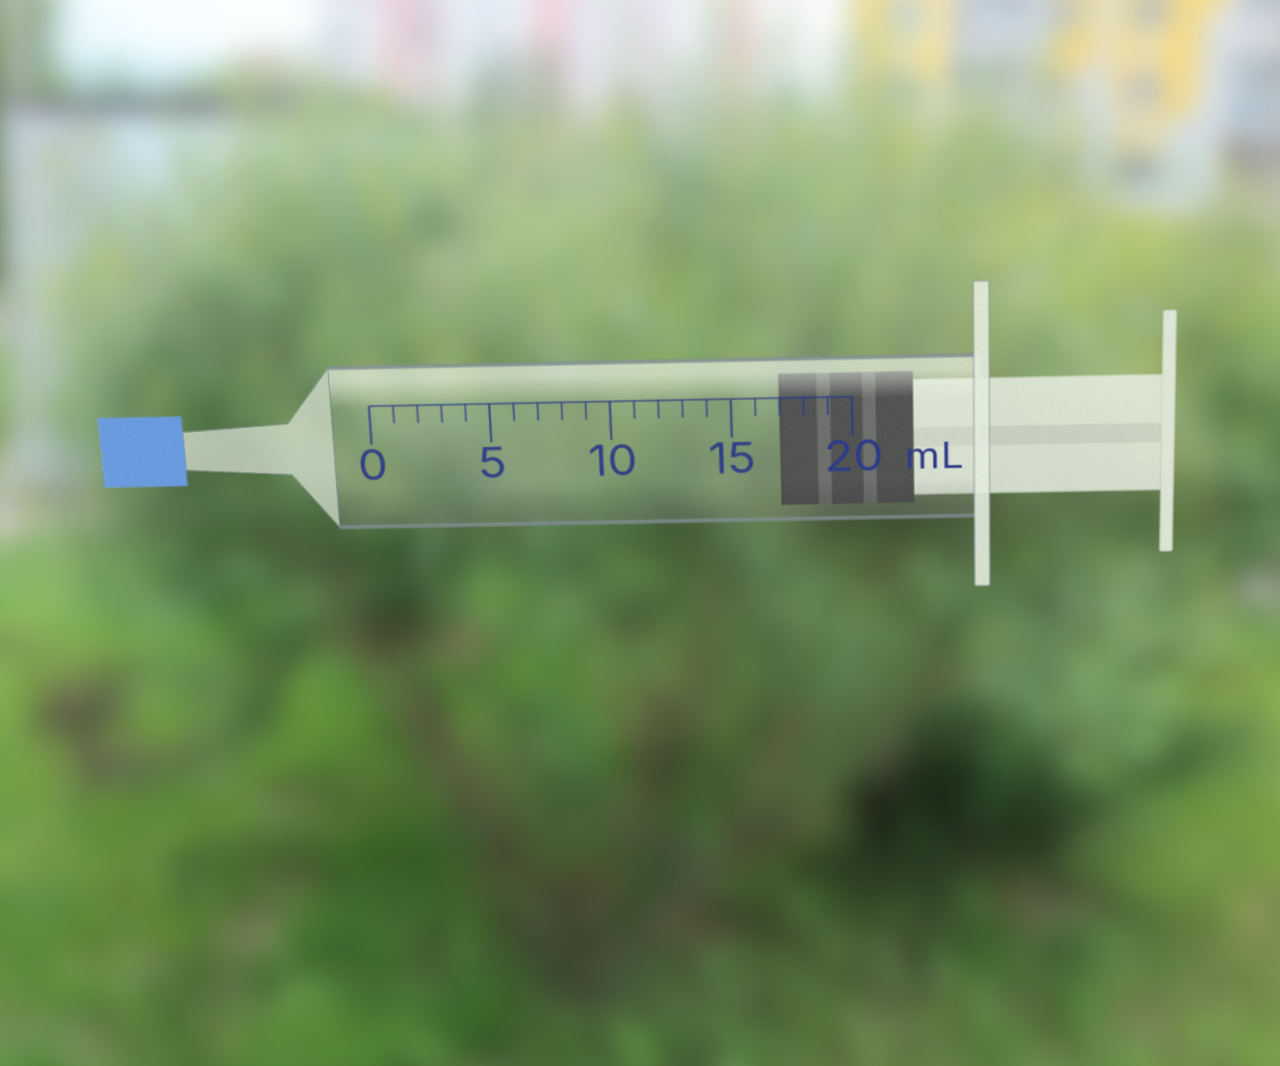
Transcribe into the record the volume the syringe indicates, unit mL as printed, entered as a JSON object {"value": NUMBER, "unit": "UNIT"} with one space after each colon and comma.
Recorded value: {"value": 17, "unit": "mL"}
